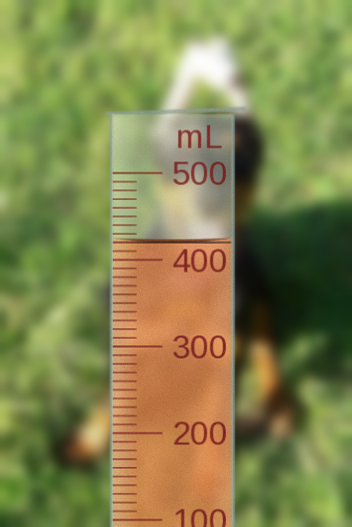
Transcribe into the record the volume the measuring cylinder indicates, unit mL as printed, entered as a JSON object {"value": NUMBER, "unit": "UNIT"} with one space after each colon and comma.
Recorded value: {"value": 420, "unit": "mL"}
